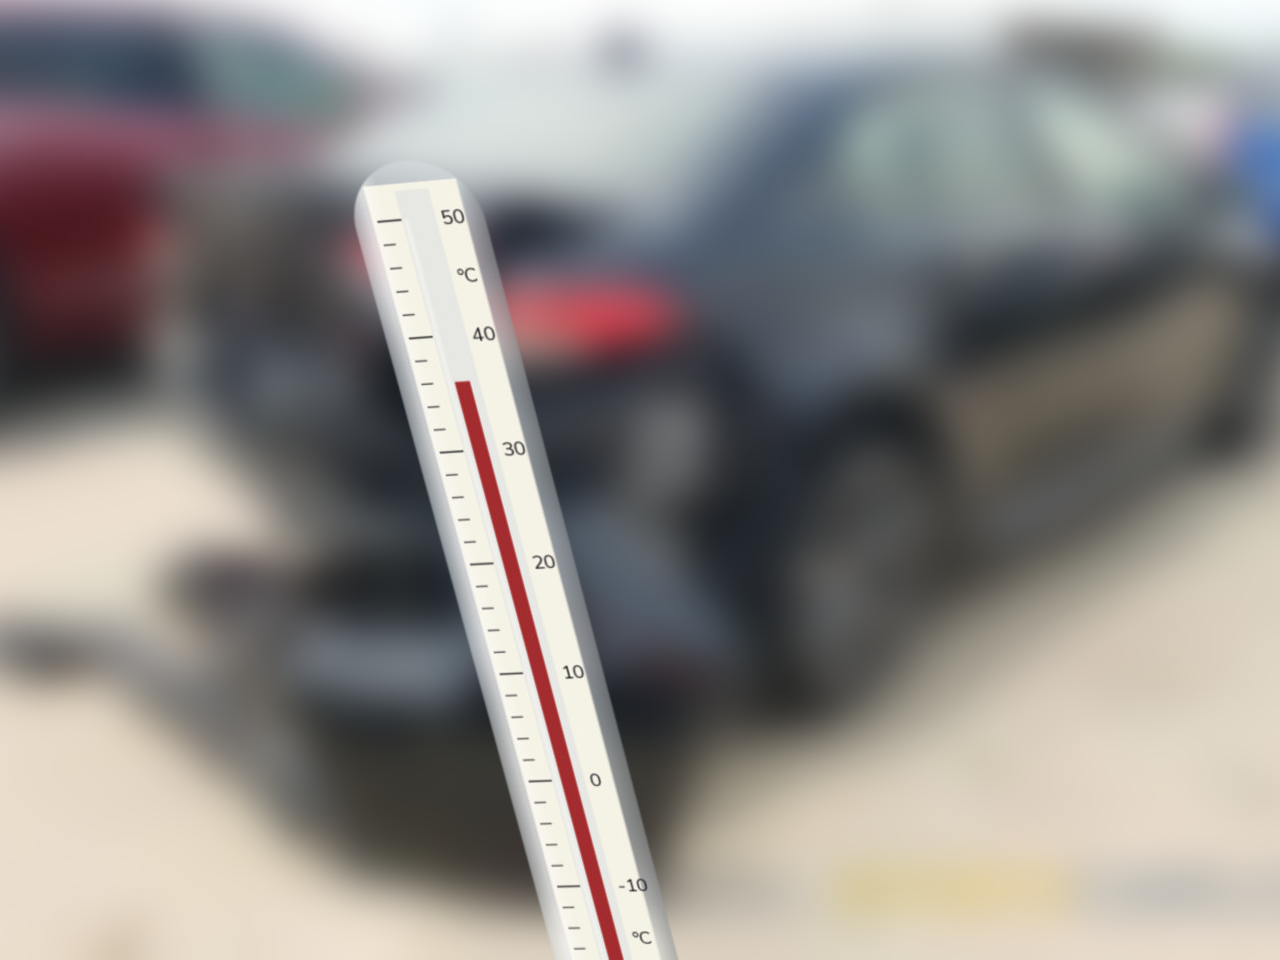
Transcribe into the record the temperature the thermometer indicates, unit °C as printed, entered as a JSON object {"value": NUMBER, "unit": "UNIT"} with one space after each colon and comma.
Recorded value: {"value": 36, "unit": "°C"}
